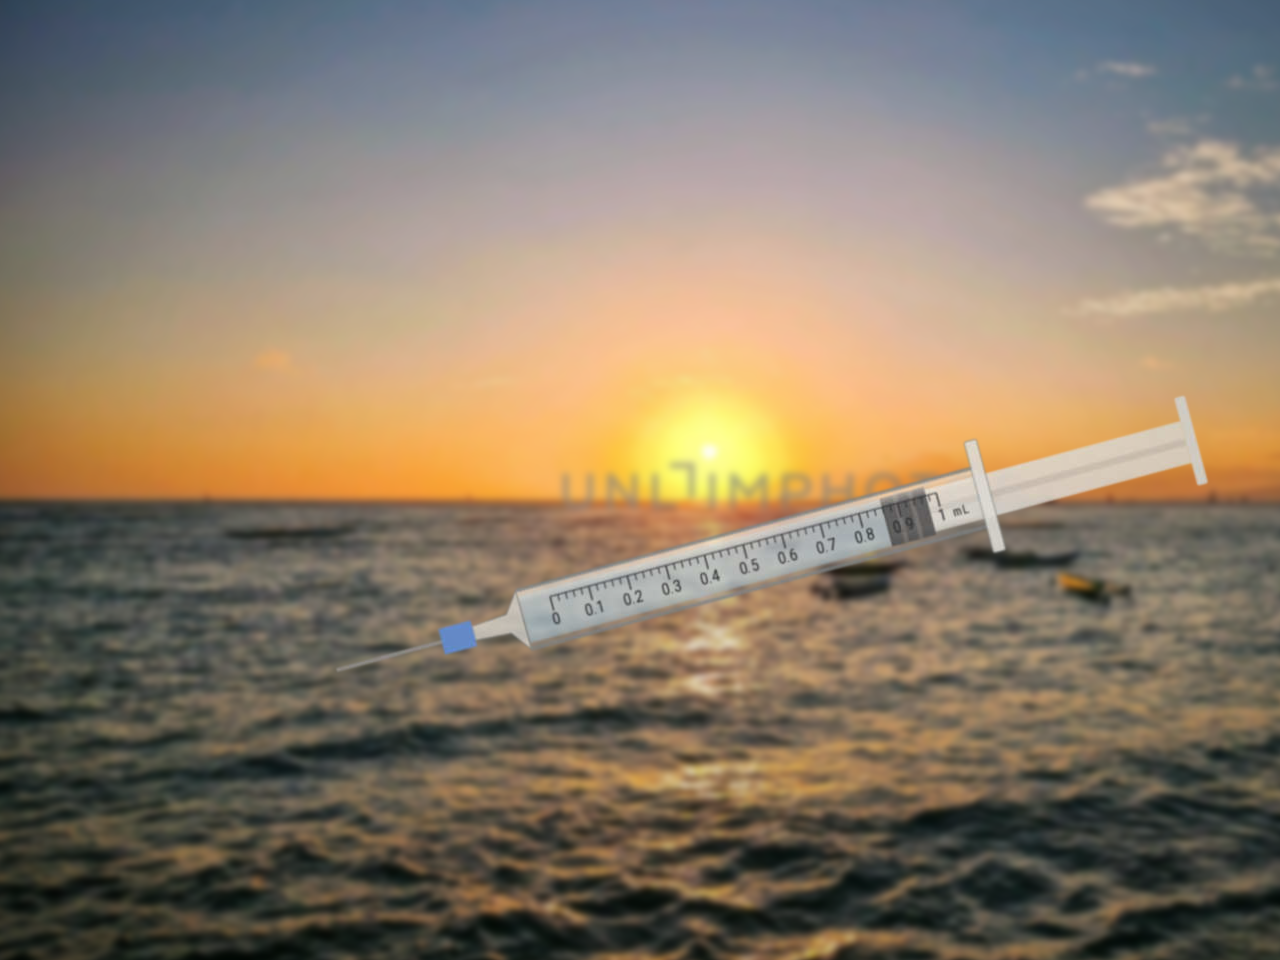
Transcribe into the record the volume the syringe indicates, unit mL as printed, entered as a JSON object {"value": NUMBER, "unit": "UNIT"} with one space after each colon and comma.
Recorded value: {"value": 0.86, "unit": "mL"}
